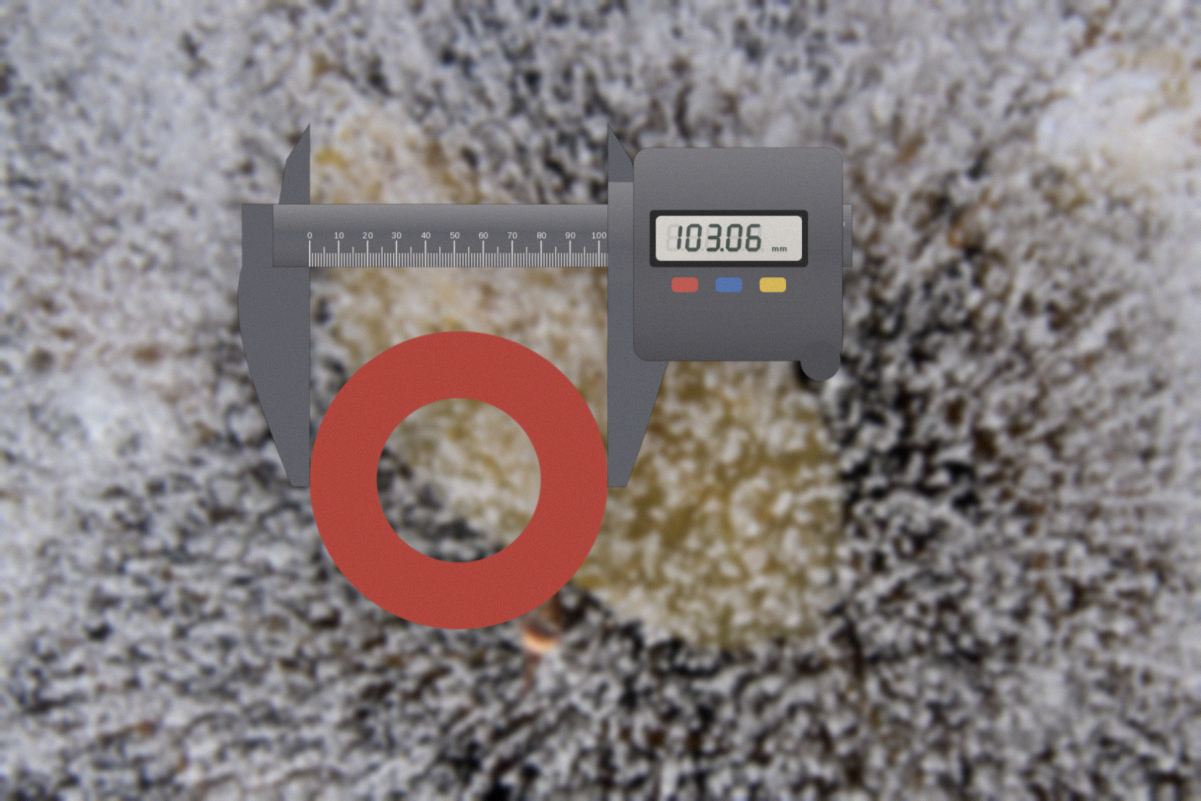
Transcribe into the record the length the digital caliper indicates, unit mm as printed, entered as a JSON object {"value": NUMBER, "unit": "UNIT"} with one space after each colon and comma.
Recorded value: {"value": 103.06, "unit": "mm"}
